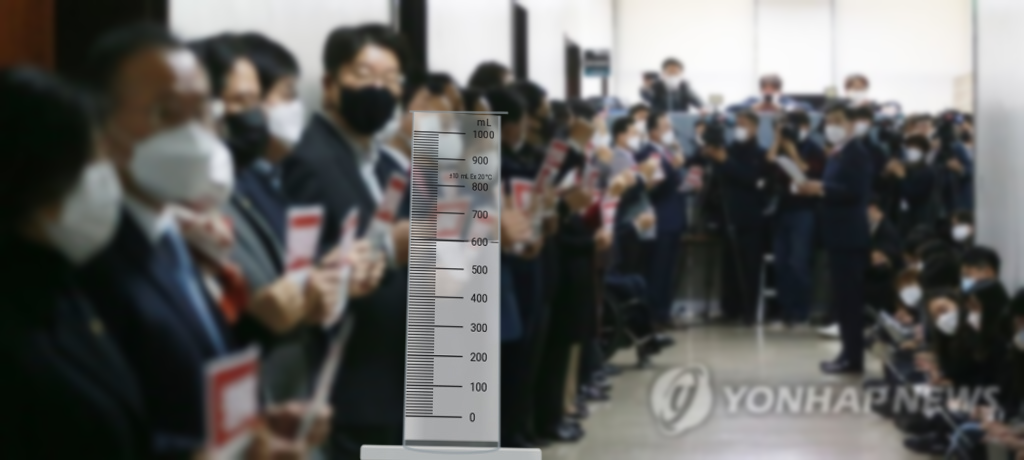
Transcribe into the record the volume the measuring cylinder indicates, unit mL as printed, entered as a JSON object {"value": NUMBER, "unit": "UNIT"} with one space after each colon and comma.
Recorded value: {"value": 600, "unit": "mL"}
